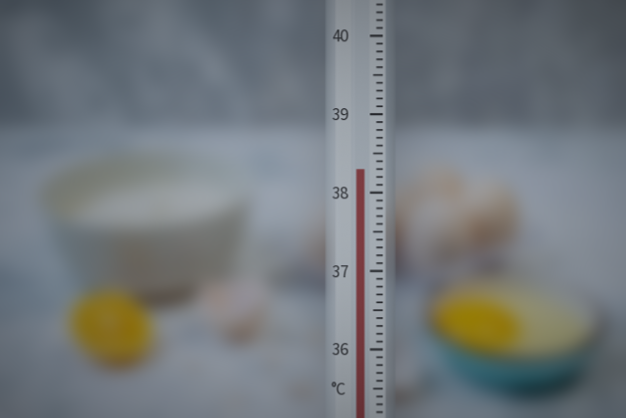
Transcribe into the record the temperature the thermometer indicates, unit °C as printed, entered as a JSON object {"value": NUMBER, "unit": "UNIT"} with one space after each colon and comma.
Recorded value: {"value": 38.3, "unit": "°C"}
